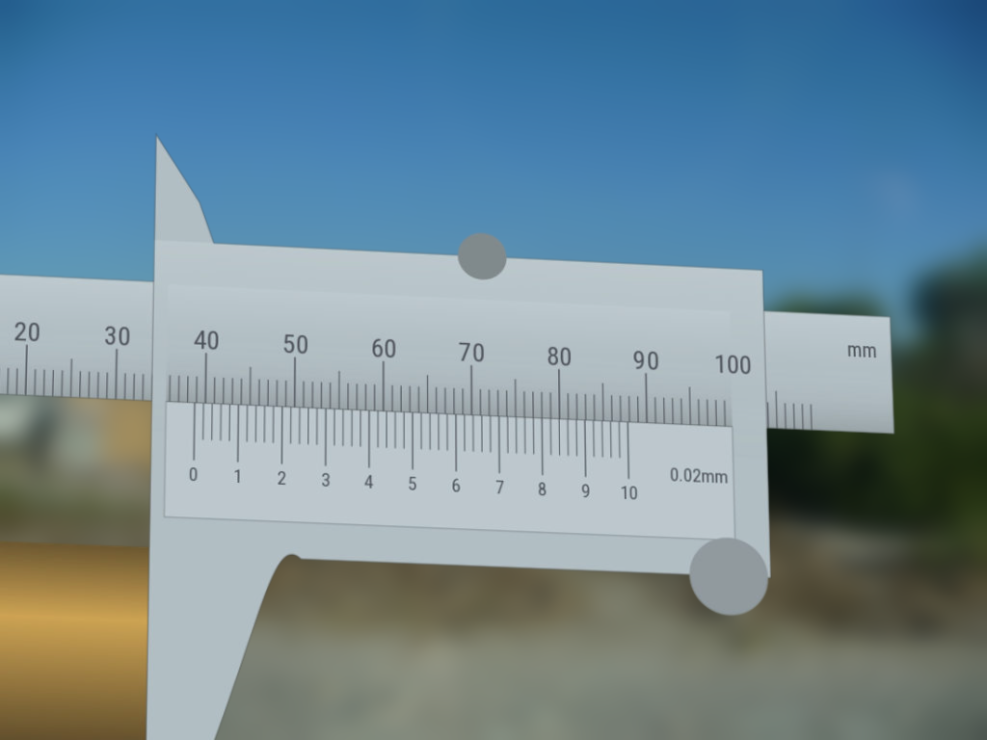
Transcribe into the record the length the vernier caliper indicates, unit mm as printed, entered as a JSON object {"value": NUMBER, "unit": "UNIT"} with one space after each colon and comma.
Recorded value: {"value": 38.8, "unit": "mm"}
